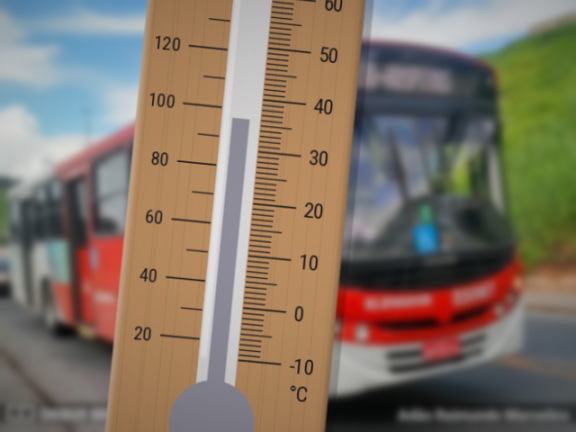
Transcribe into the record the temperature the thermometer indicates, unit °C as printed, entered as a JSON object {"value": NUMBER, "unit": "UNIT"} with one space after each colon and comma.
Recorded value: {"value": 36, "unit": "°C"}
